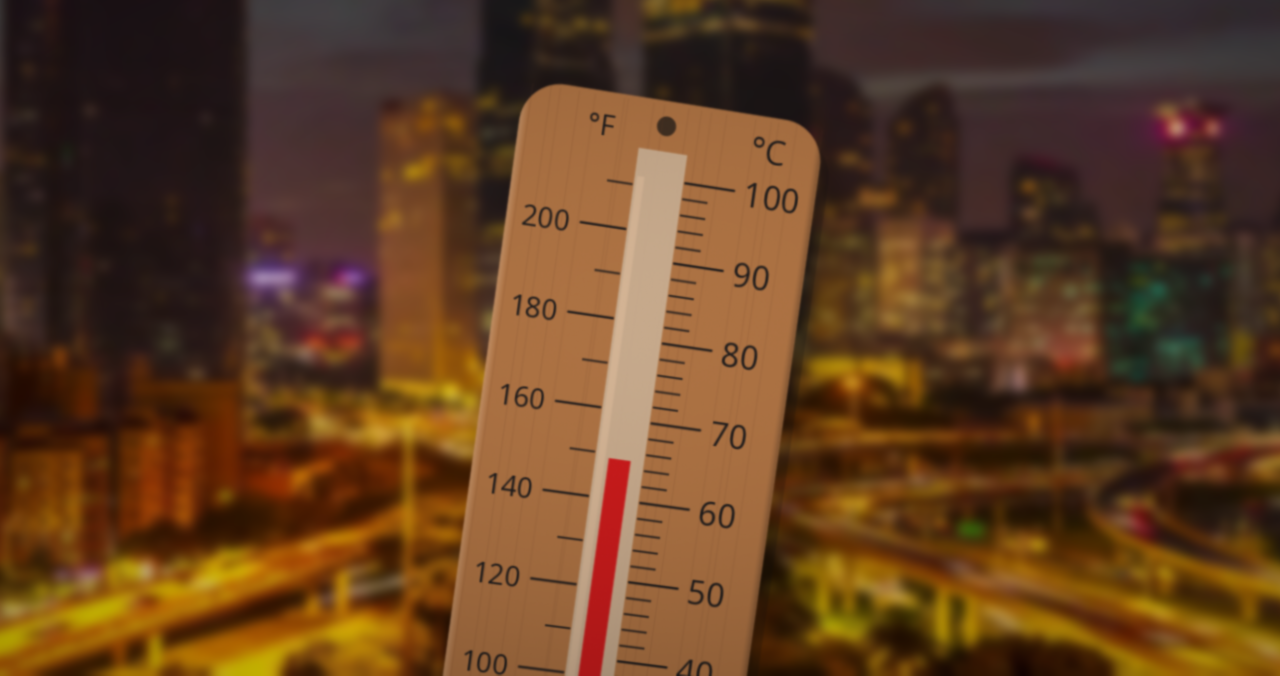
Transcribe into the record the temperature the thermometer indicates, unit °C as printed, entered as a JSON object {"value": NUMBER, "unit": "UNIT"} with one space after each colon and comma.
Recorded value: {"value": 65, "unit": "°C"}
